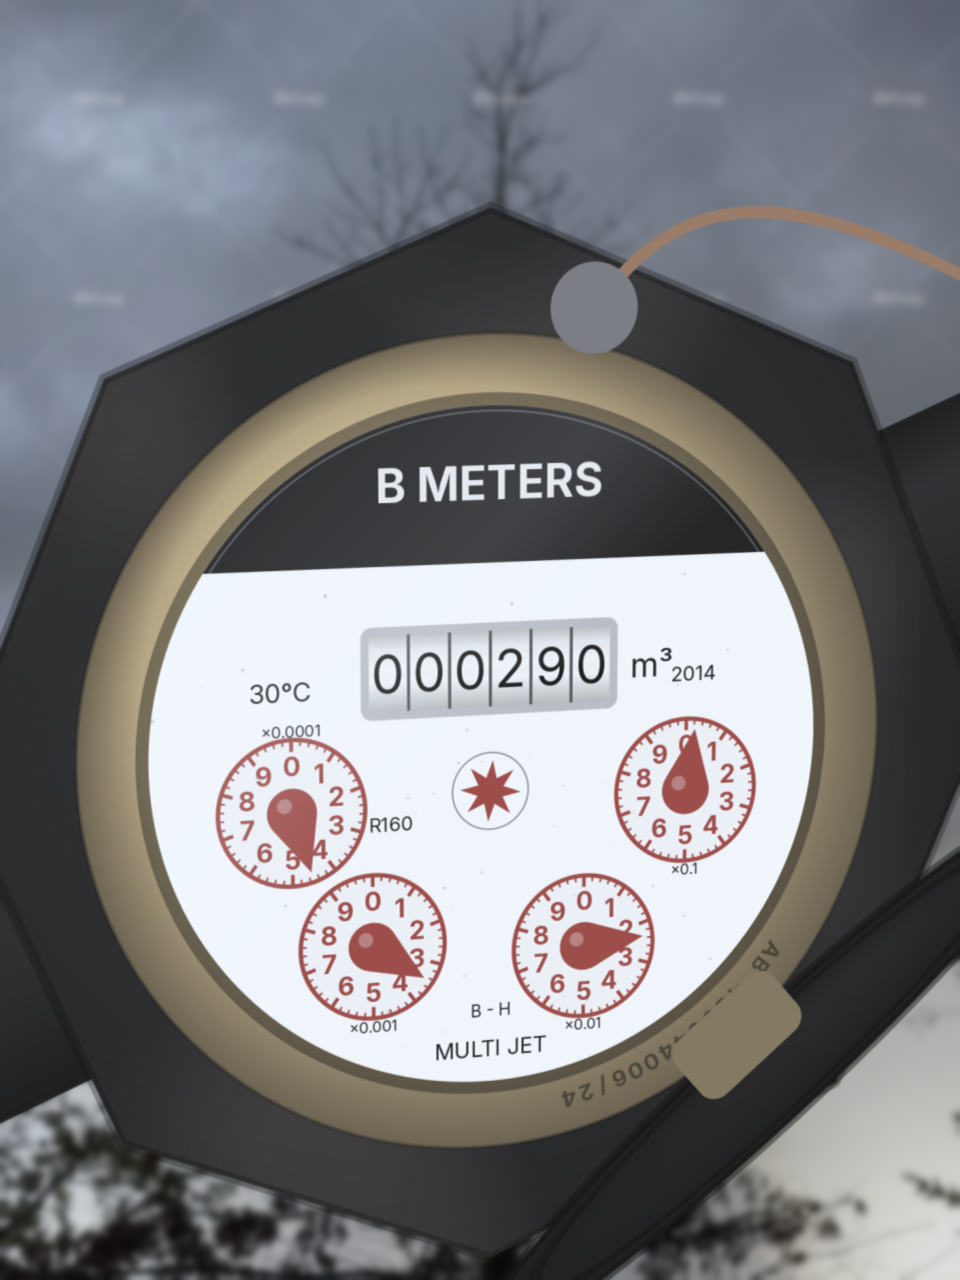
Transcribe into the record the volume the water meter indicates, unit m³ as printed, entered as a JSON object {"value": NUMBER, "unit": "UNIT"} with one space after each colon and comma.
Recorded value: {"value": 290.0234, "unit": "m³"}
